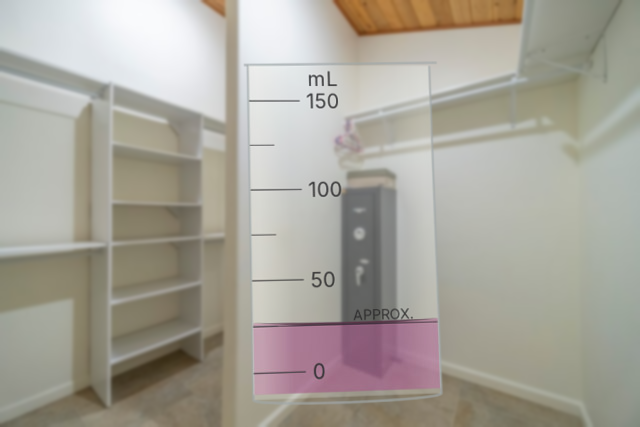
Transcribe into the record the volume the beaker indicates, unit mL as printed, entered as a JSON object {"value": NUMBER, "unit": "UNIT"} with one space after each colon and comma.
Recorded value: {"value": 25, "unit": "mL"}
